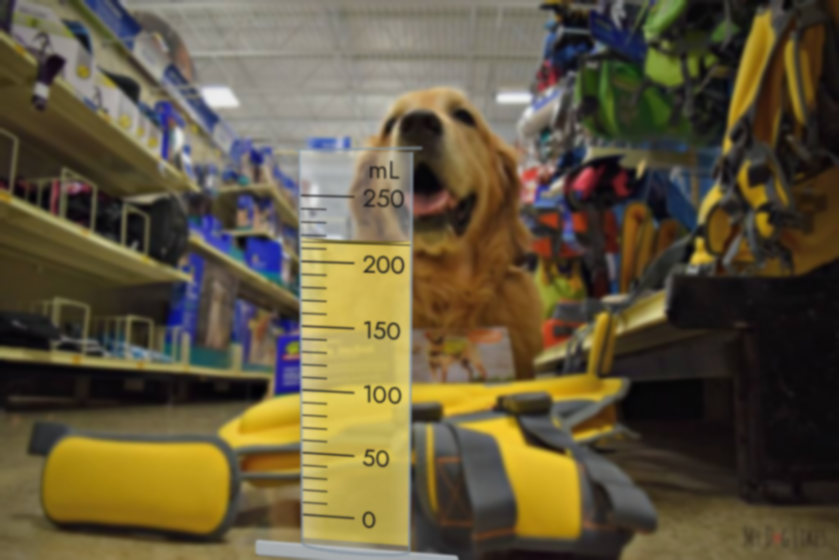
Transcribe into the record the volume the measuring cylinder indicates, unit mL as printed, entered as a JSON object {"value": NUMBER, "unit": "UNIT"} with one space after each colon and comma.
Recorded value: {"value": 215, "unit": "mL"}
